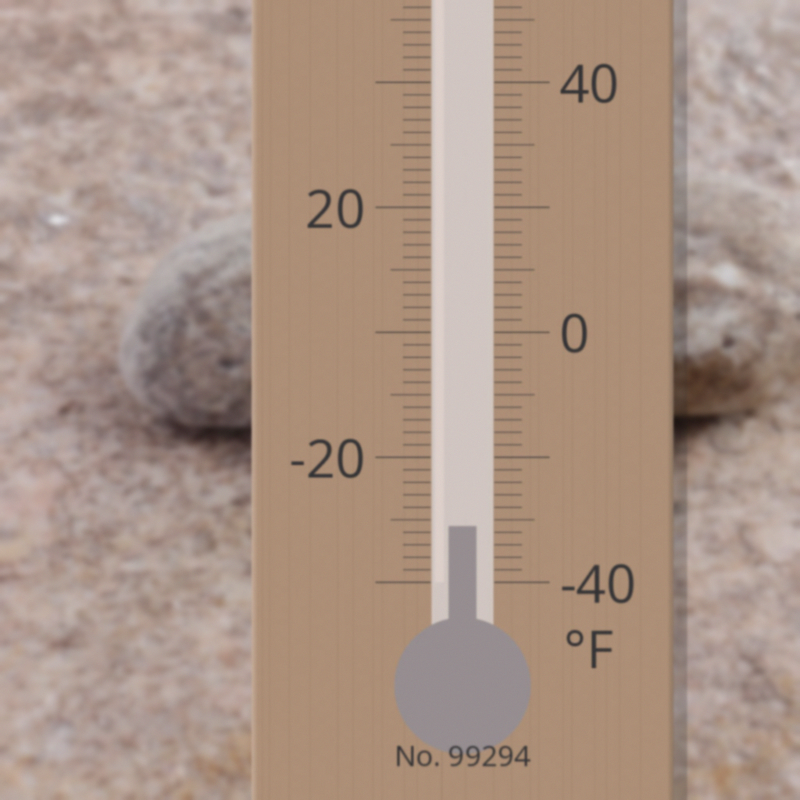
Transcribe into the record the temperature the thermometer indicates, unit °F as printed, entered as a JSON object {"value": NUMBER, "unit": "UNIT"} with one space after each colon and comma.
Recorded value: {"value": -31, "unit": "°F"}
